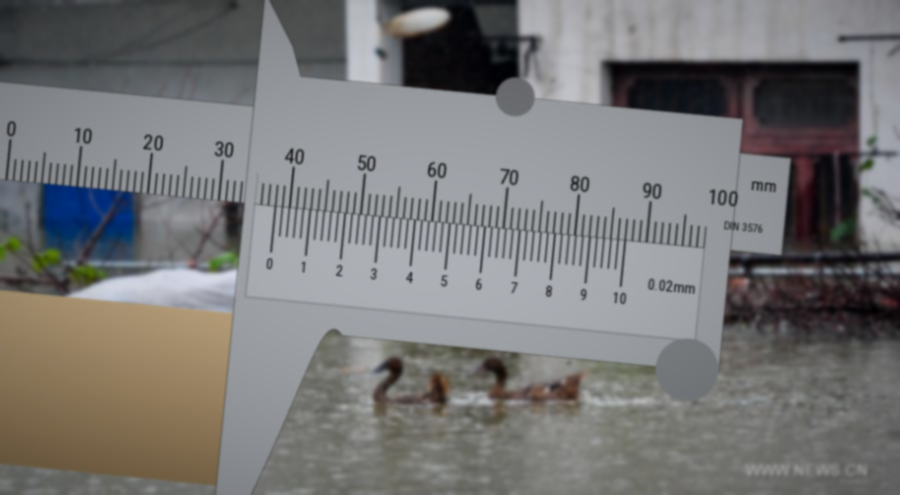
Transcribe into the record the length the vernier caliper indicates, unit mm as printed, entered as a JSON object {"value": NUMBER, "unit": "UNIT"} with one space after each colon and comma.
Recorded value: {"value": 38.0, "unit": "mm"}
